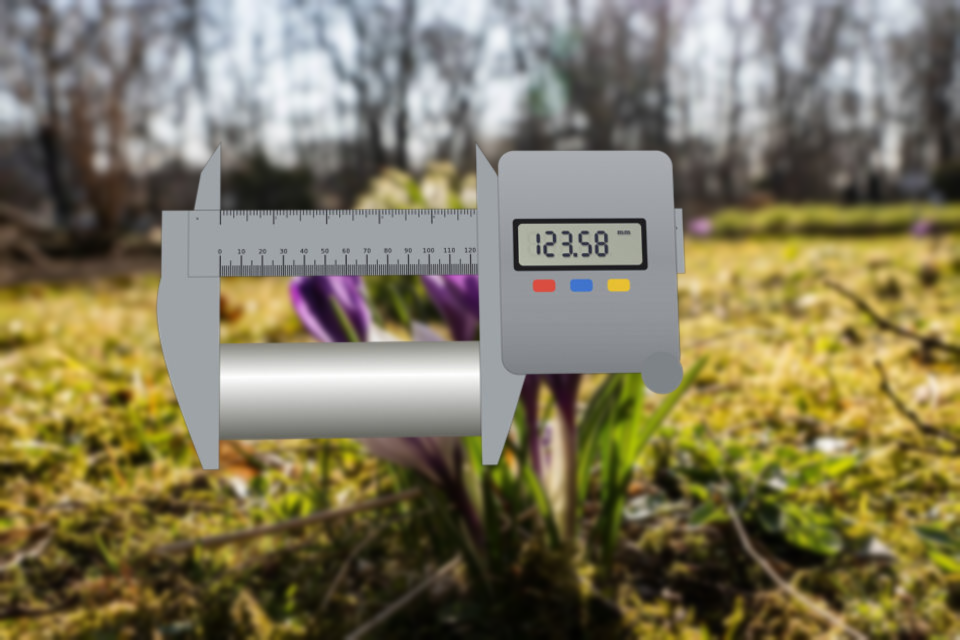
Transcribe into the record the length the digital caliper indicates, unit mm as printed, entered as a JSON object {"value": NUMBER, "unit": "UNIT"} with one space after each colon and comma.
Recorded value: {"value": 123.58, "unit": "mm"}
